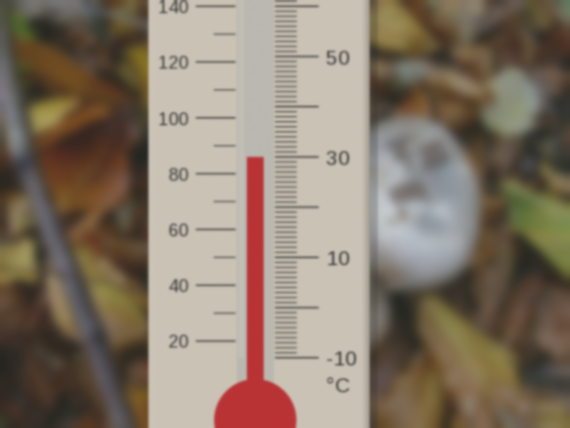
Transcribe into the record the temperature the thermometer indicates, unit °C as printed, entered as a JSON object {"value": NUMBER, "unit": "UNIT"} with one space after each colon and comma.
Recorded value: {"value": 30, "unit": "°C"}
